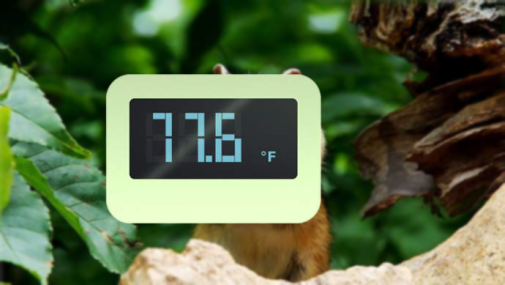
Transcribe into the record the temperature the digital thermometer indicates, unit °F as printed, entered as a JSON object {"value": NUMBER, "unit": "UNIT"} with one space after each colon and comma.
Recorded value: {"value": 77.6, "unit": "°F"}
